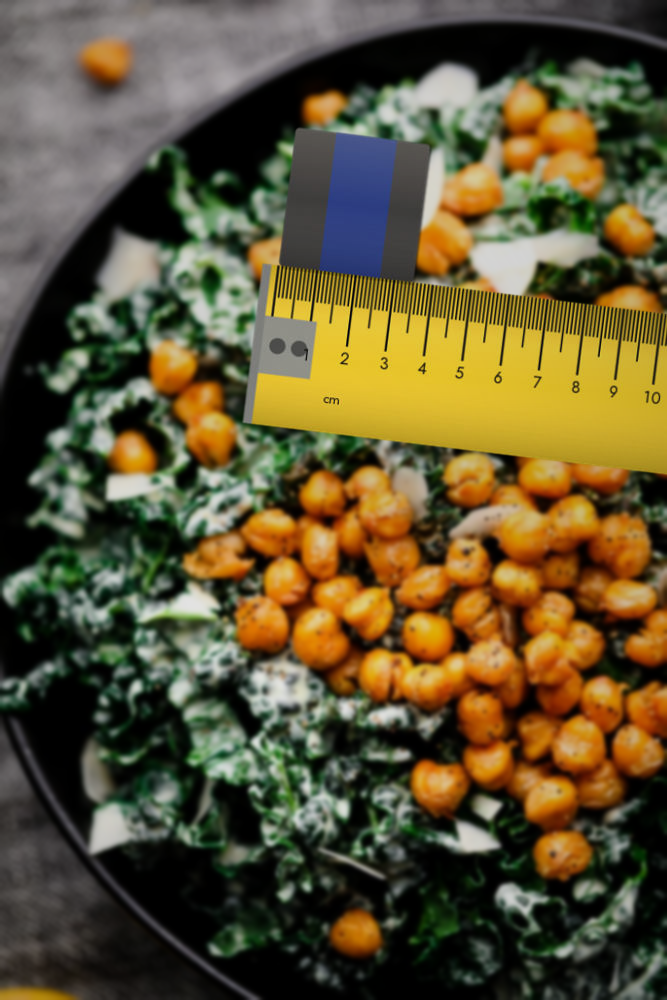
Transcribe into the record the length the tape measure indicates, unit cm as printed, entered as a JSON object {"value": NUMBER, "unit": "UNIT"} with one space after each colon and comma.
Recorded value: {"value": 3.5, "unit": "cm"}
